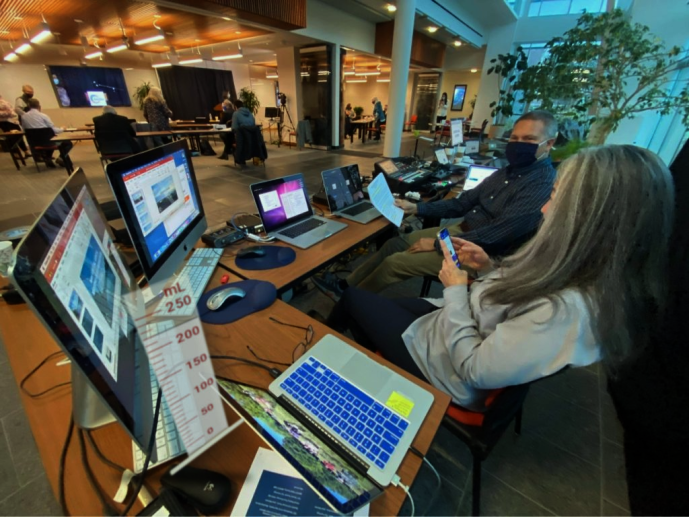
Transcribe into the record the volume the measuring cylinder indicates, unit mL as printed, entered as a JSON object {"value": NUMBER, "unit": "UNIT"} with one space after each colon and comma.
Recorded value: {"value": 220, "unit": "mL"}
